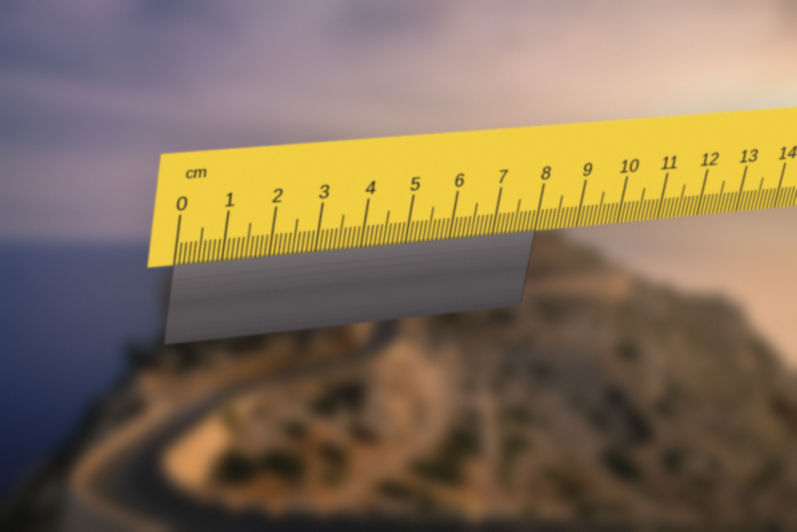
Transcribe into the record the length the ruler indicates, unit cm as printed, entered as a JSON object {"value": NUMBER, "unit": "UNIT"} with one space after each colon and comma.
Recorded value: {"value": 8, "unit": "cm"}
